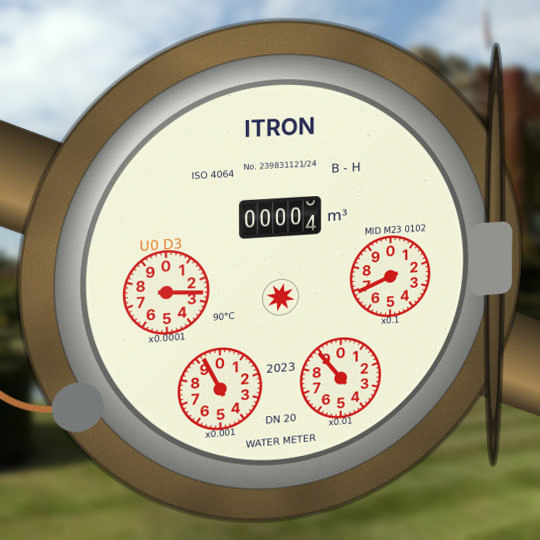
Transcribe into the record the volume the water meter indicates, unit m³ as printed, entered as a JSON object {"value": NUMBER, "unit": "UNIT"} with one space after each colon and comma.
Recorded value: {"value": 3.6892, "unit": "m³"}
